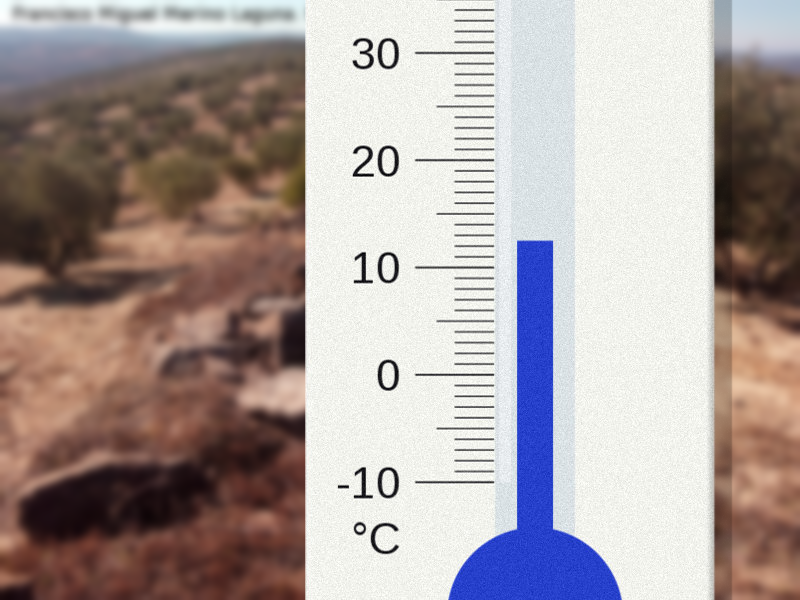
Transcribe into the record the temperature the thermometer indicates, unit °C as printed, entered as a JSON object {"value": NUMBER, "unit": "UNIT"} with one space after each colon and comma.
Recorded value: {"value": 12.5, "unit": "°C"}
